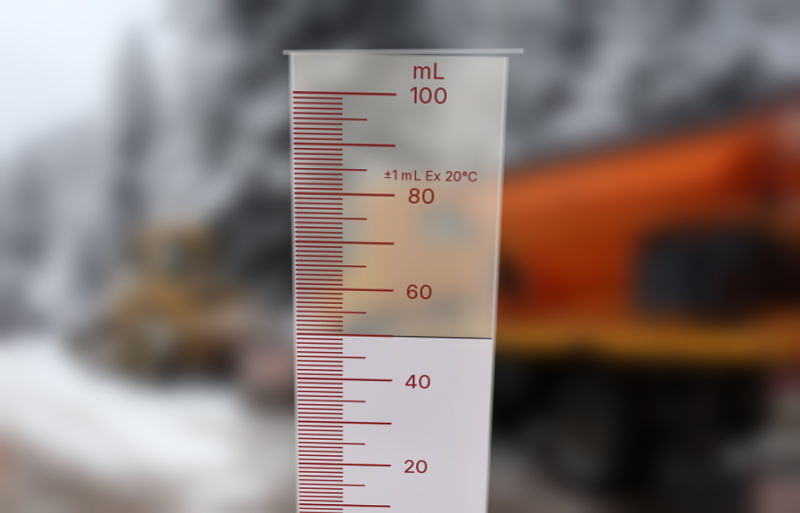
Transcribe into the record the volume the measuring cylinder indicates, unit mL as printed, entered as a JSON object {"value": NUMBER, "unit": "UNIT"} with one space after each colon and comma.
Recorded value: {"value": 50, "unit": "mL"}
